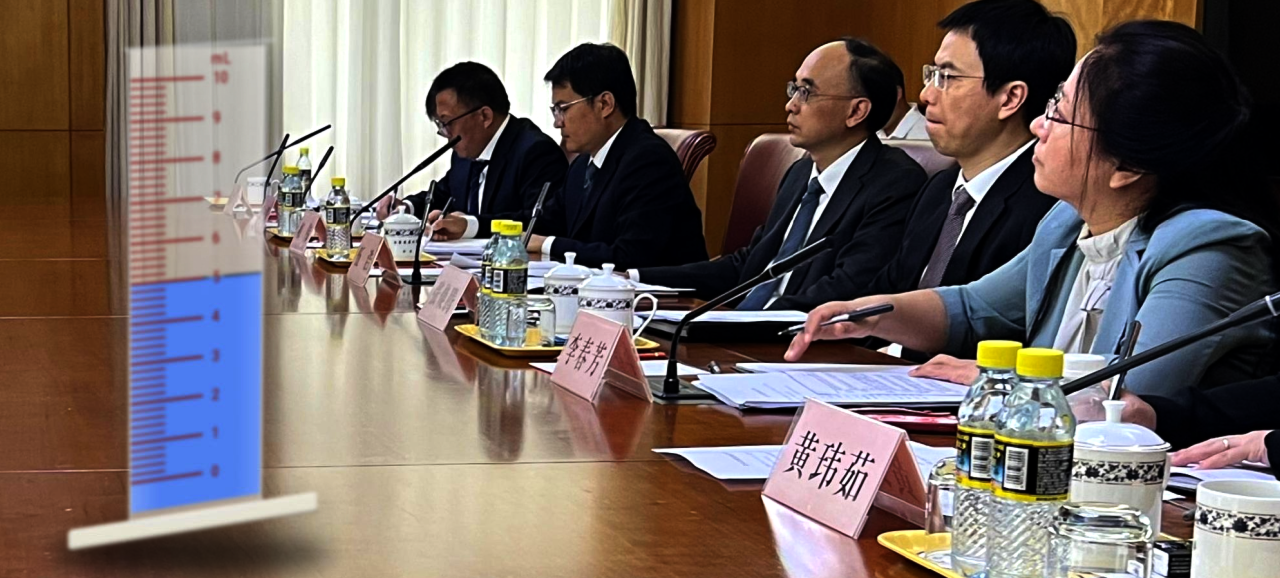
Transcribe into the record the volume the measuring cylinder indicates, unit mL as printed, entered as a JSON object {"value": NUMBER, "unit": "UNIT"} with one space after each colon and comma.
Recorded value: {"value": 5, "unit": "mL"}
